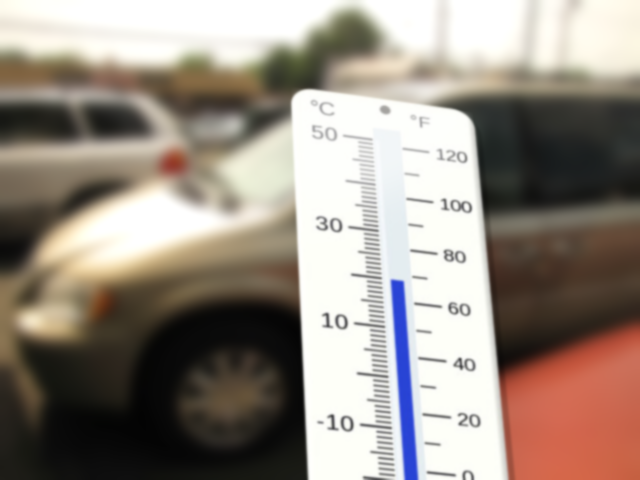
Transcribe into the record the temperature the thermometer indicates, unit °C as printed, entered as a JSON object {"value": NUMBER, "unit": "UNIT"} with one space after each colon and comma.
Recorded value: {"value": 20, "unit": "°C"}
